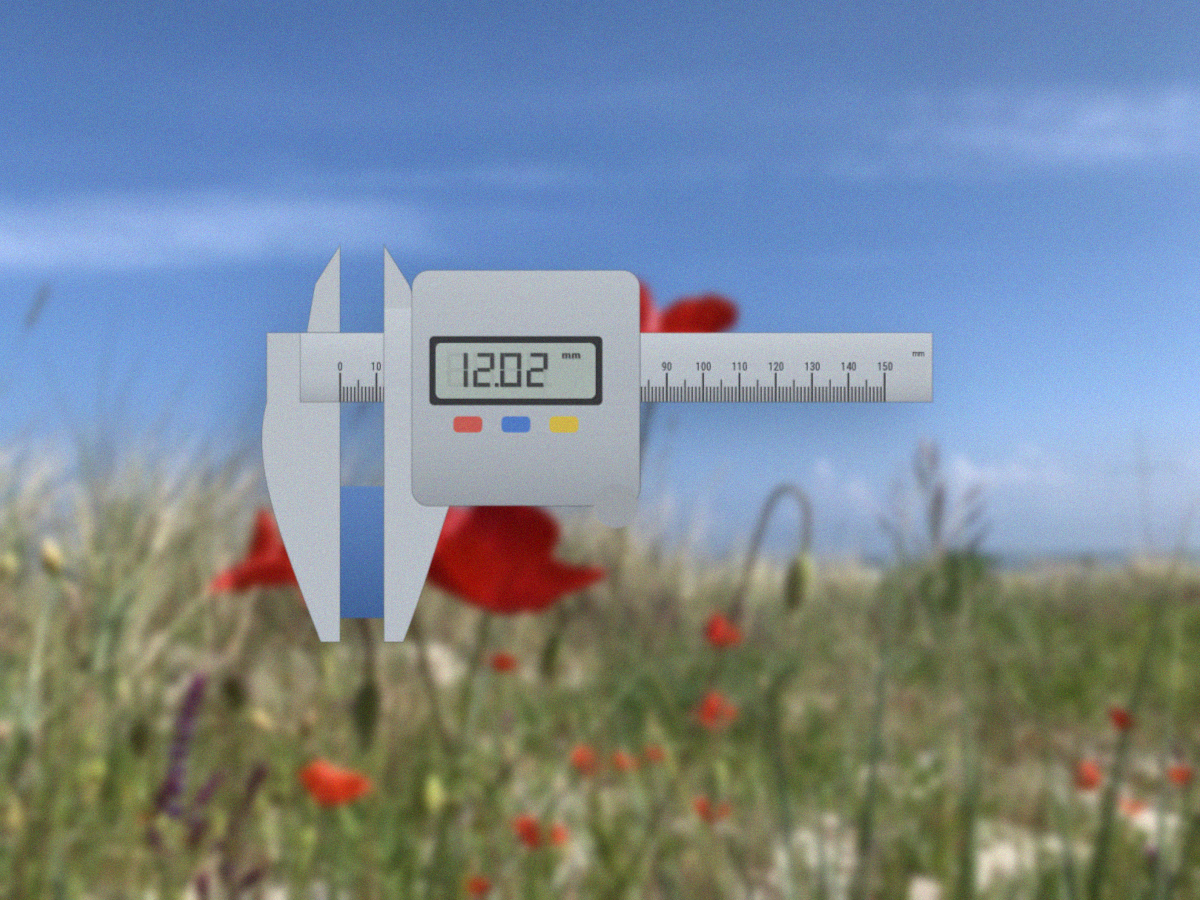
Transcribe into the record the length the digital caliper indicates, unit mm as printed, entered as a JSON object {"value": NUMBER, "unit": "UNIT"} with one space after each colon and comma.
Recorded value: {"value": 12.02, "unit": "mm"}
